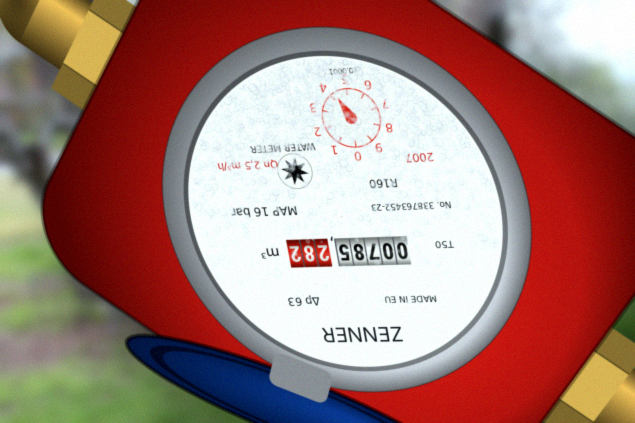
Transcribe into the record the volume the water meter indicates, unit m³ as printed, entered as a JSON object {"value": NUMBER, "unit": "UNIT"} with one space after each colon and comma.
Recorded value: {"value": 785.2824, "unit": "m³"}
